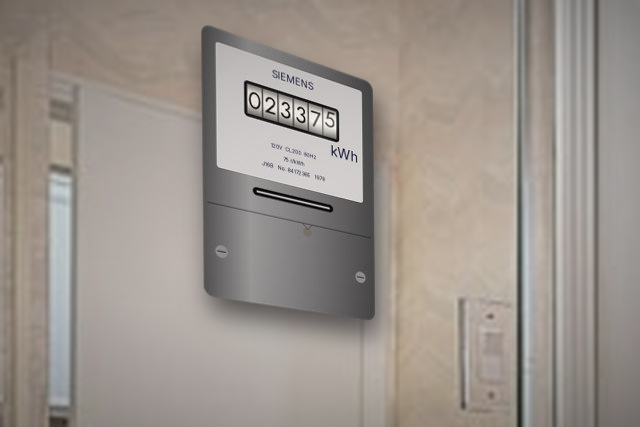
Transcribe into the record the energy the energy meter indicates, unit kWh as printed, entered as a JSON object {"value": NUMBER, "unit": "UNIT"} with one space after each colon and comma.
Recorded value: {"value": 23375, "unit": "kWh"}
